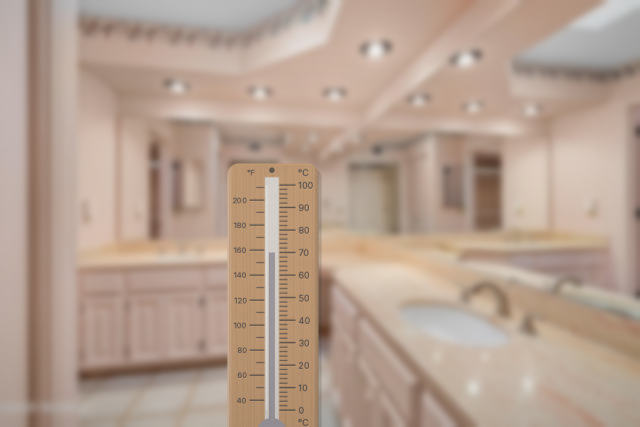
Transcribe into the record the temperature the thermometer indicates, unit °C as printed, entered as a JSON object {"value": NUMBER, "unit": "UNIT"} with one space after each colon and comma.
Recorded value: {"value": 70, "unit": "°C"}
